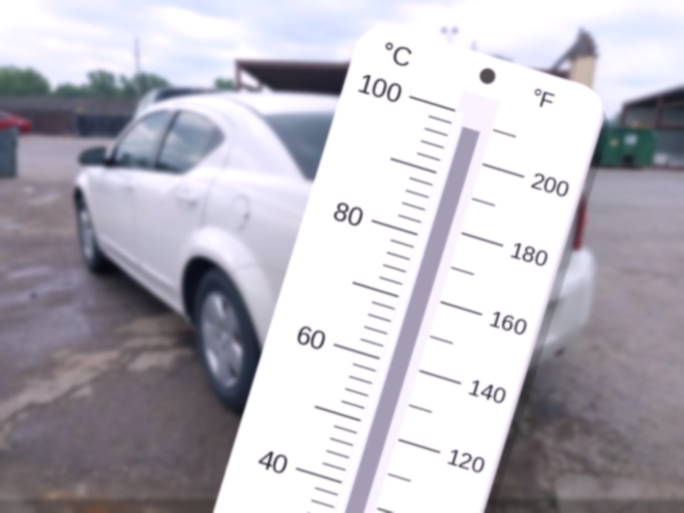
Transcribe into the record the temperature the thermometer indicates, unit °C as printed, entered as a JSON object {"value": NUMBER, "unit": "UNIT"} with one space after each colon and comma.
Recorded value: {"value": 98, "unit": "°C"}
